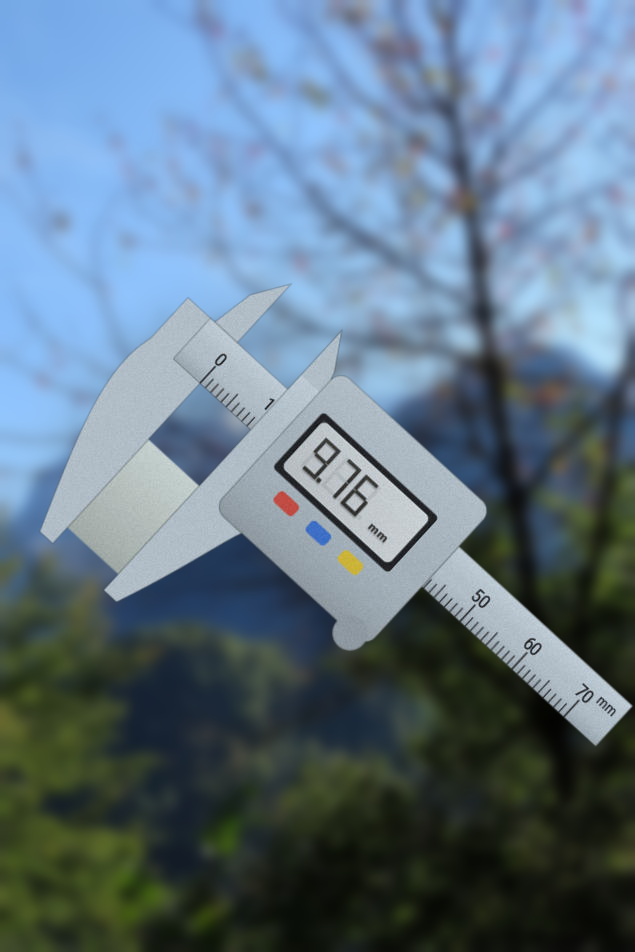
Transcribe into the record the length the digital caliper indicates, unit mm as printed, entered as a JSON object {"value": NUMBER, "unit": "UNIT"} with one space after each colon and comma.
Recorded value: {"value": 9.76, "unit": "mm"}
